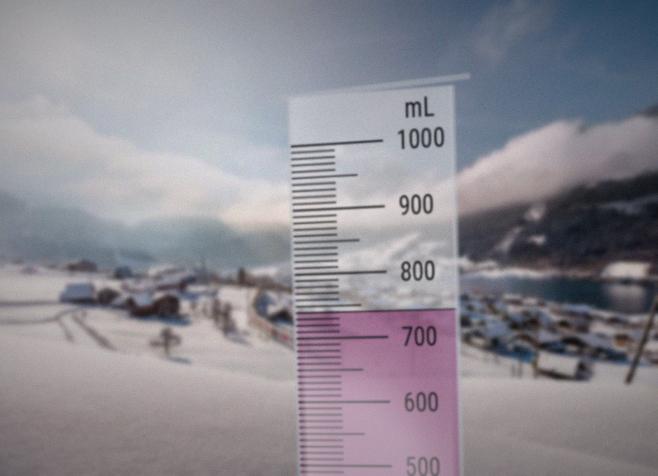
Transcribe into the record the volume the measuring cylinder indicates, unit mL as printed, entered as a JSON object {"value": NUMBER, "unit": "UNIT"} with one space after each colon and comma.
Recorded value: {"value": 740, "unit": "mL"}
